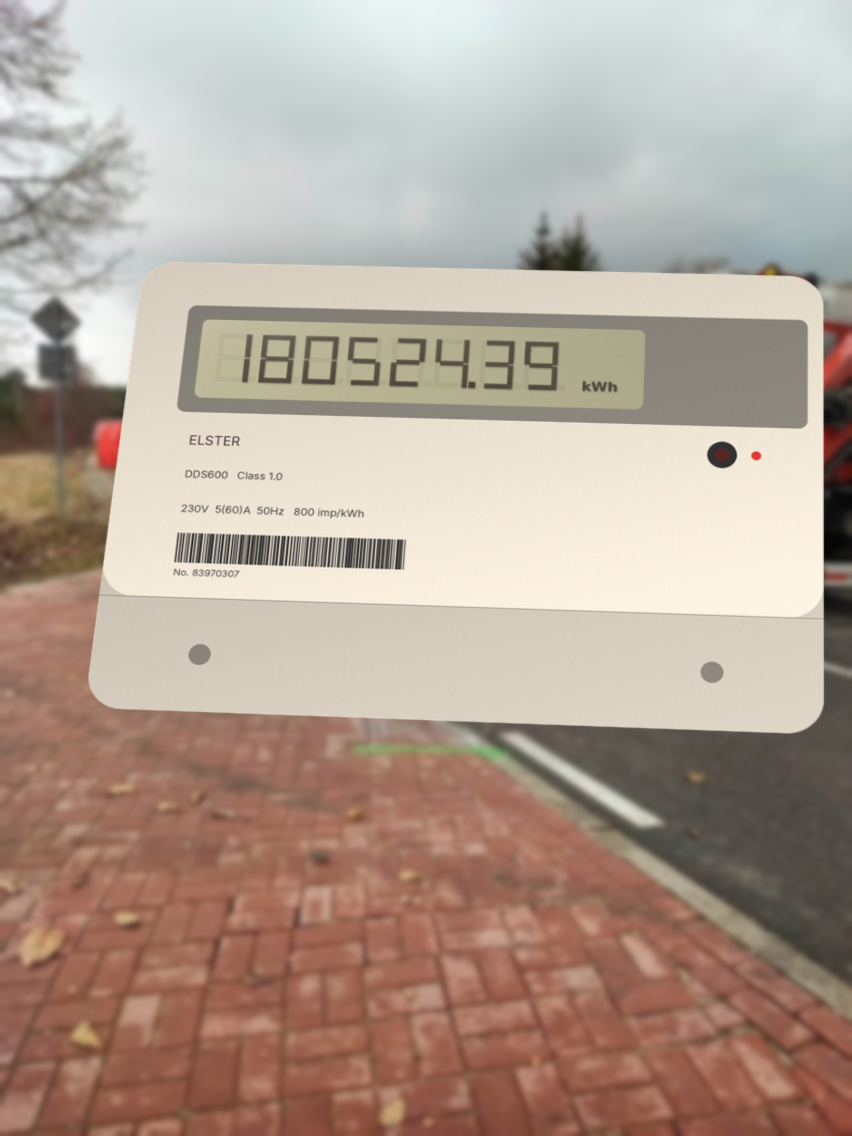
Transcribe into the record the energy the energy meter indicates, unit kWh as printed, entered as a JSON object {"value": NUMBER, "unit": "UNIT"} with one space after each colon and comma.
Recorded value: {"value": 180524.39, "unit": "kWh"}
